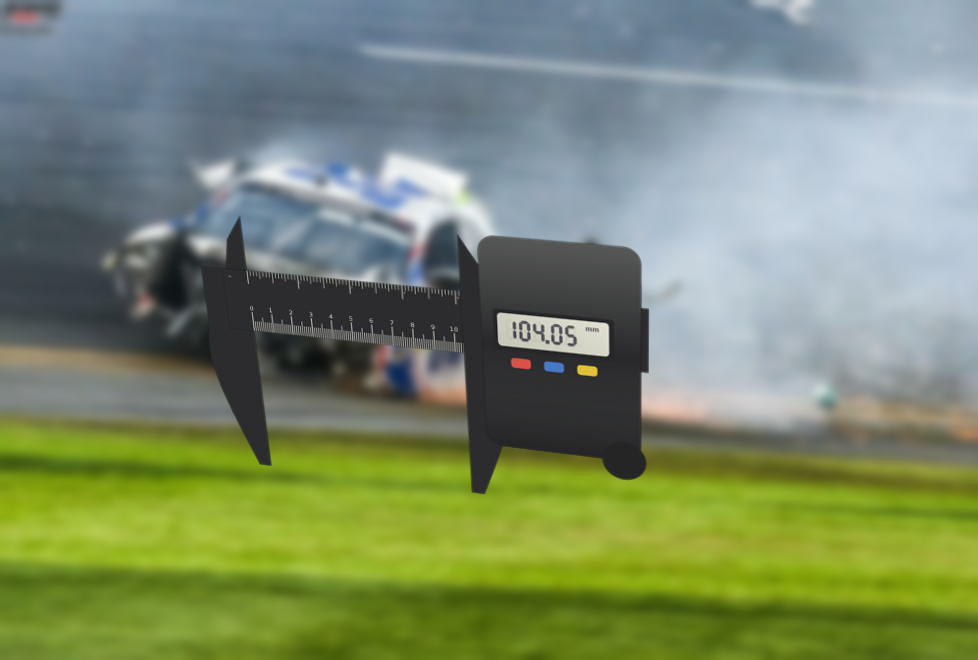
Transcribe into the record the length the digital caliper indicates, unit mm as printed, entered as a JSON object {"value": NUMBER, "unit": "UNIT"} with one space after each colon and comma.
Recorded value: {"value": 104.05, "unit": "mm"}
